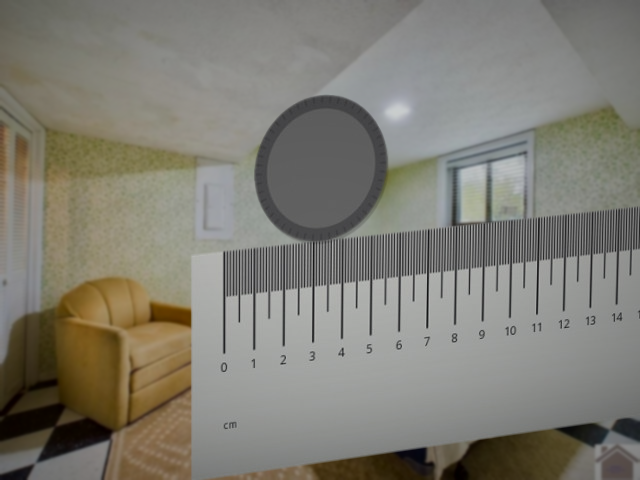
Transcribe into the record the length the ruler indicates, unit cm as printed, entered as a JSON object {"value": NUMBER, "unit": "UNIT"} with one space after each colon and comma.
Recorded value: {"value": 4.5, "unit": "cm"}
